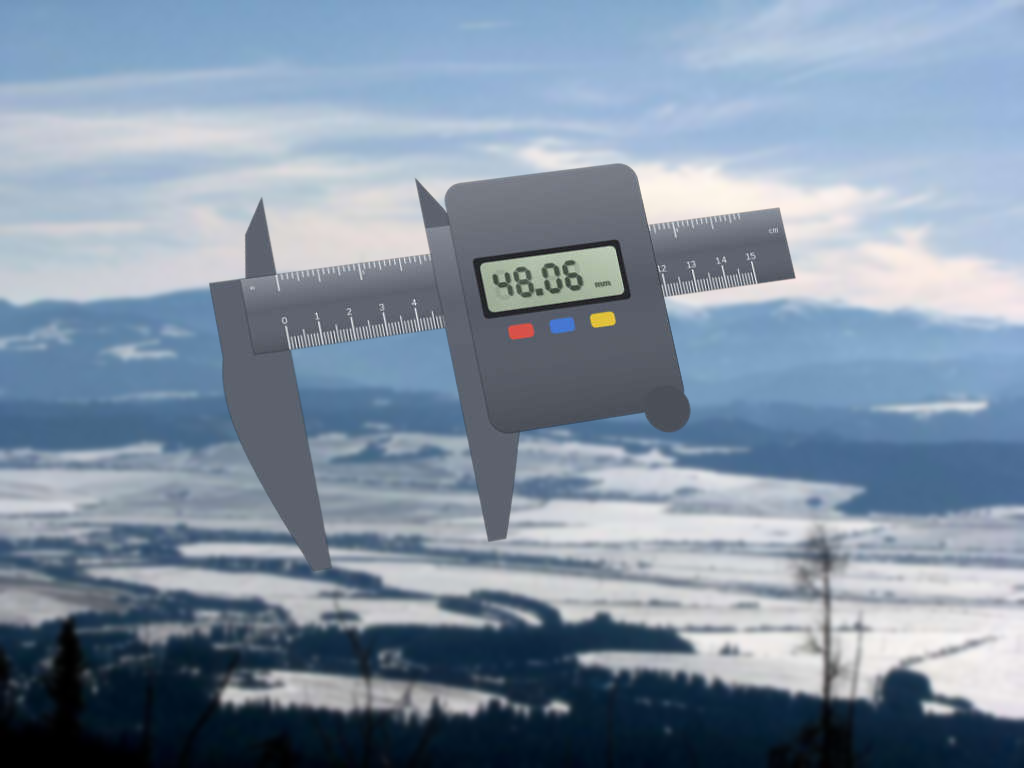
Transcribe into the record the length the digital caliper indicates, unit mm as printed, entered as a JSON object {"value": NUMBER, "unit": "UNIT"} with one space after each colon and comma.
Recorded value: {"value": 48.06, "unit": "mm"}
